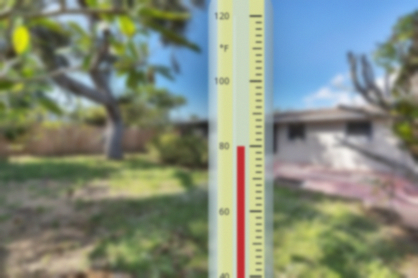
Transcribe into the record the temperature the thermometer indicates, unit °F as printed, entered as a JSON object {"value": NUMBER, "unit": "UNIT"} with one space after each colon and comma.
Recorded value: {"value": 80, "unit": "°F"}
